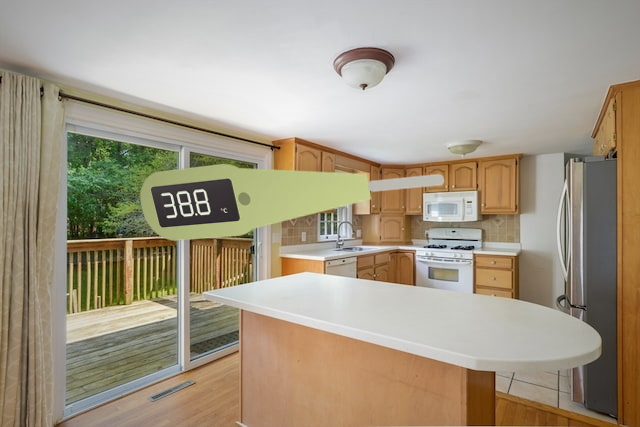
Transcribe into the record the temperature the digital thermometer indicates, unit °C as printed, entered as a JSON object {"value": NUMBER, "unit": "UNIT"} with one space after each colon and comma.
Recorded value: {"value": 38.8, "unit": "°C"}
